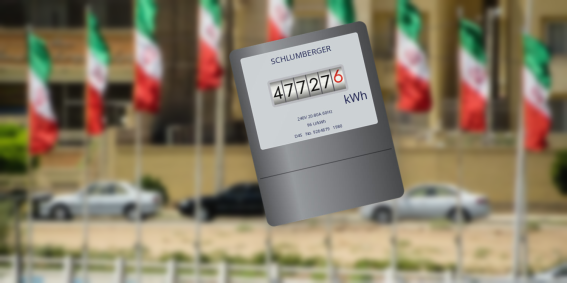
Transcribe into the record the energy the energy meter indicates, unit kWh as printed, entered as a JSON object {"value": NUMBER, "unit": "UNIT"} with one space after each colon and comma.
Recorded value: {"value": 47727.6, "unit": "kWh"}
